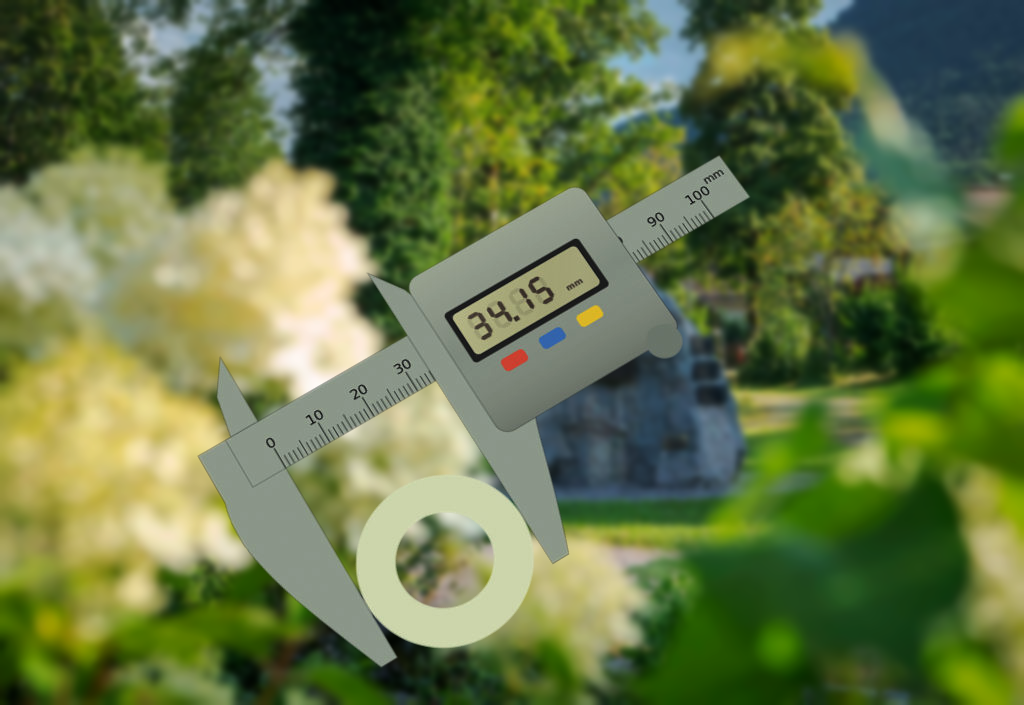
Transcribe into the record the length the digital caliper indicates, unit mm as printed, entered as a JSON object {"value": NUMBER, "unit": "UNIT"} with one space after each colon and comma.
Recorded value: {"value": 34.15, "unit": "mm"}
